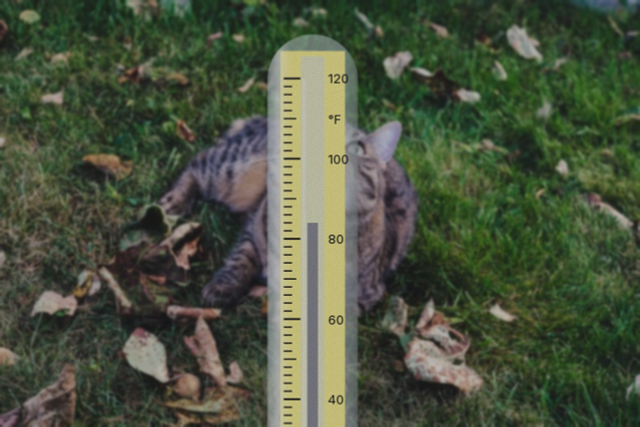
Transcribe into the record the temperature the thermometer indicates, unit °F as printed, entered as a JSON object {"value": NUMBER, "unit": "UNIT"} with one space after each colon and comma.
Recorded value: {"value": 84, "unit": "°F"}
